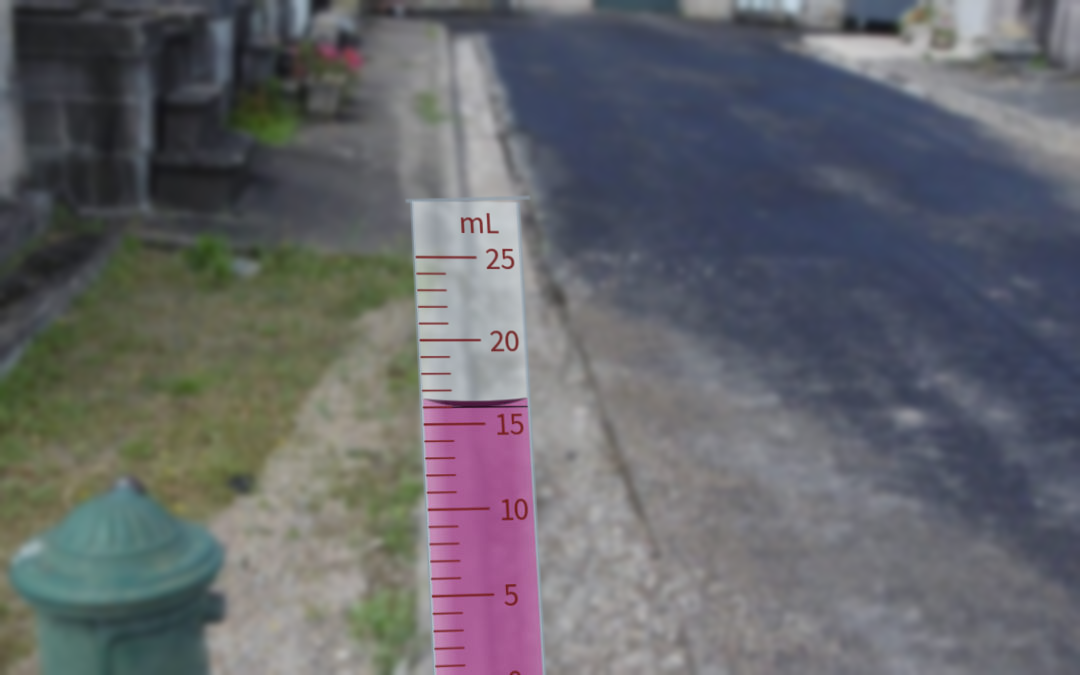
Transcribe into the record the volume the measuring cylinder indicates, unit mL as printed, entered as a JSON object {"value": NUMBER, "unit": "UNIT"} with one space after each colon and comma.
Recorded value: {"value": 16, "unit": "mL"}
